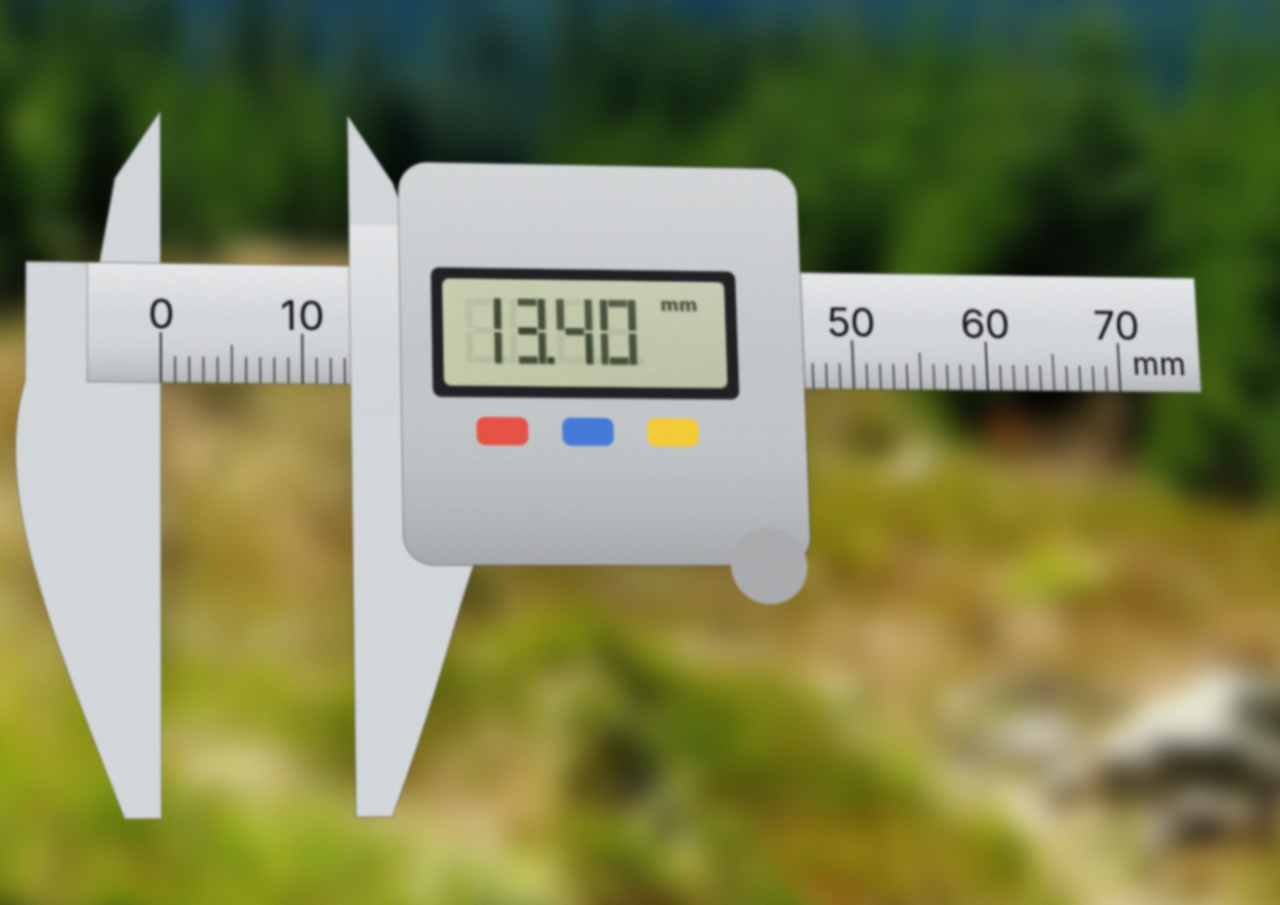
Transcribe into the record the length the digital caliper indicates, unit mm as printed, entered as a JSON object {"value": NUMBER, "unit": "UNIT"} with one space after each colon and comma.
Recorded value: {"value": 13.40, "unit": "mm"}
